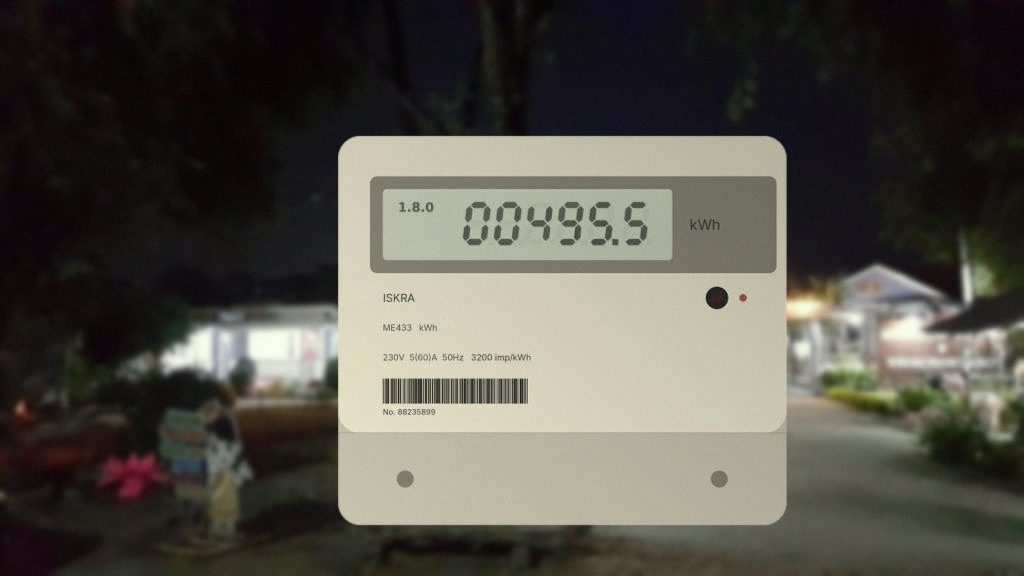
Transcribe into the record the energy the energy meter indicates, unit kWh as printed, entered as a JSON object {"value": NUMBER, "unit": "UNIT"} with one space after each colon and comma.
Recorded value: {"value": 495.5, "unit": "kWh"}
